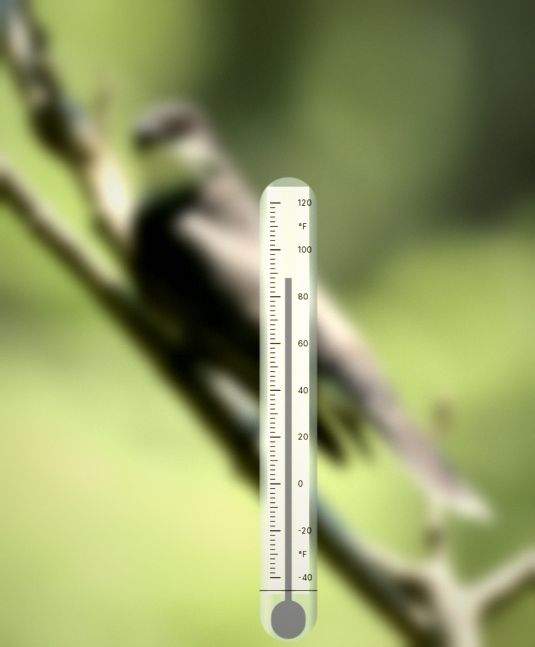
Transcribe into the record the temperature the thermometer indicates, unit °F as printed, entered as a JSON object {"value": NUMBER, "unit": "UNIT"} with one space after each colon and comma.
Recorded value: {"value": 88, "unit": "°F"}
